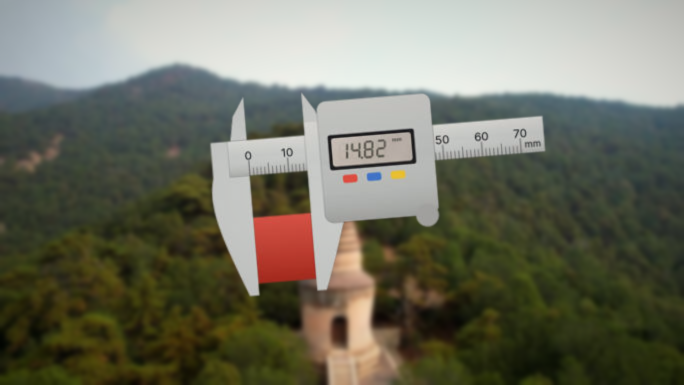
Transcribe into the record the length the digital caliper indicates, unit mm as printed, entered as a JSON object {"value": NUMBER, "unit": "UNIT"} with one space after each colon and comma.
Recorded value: {"value": 14.82, "unit": "mm"}
